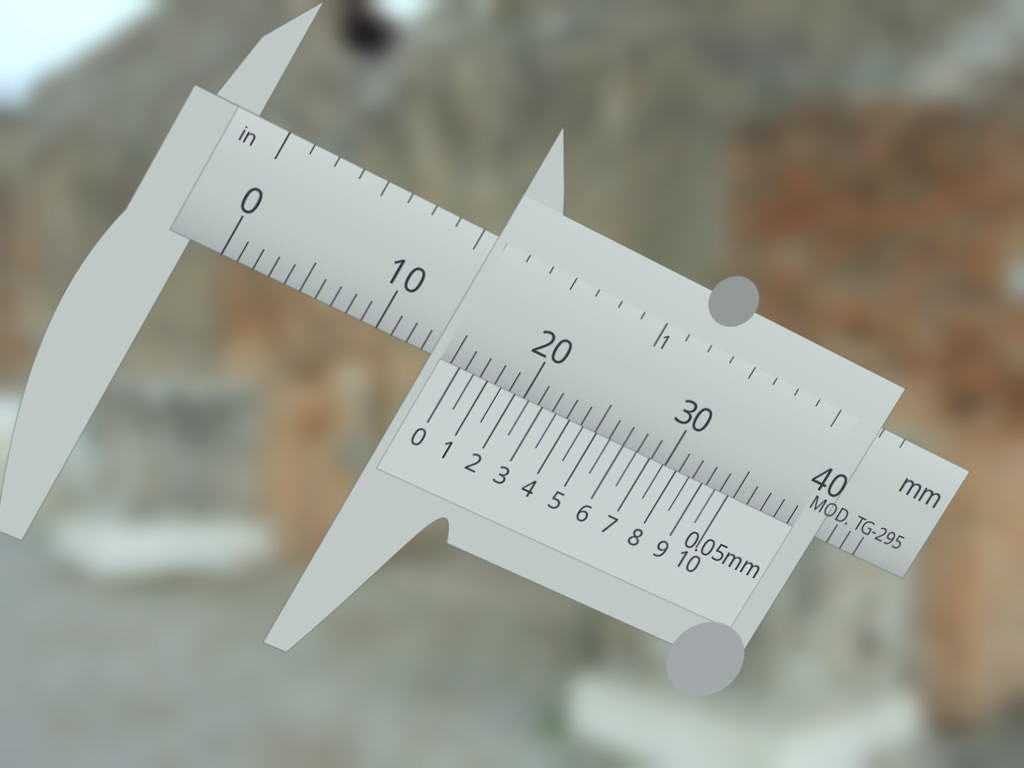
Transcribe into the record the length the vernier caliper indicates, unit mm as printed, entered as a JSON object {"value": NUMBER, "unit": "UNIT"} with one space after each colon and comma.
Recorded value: {"value": 15.6, "unit": "mm"}
